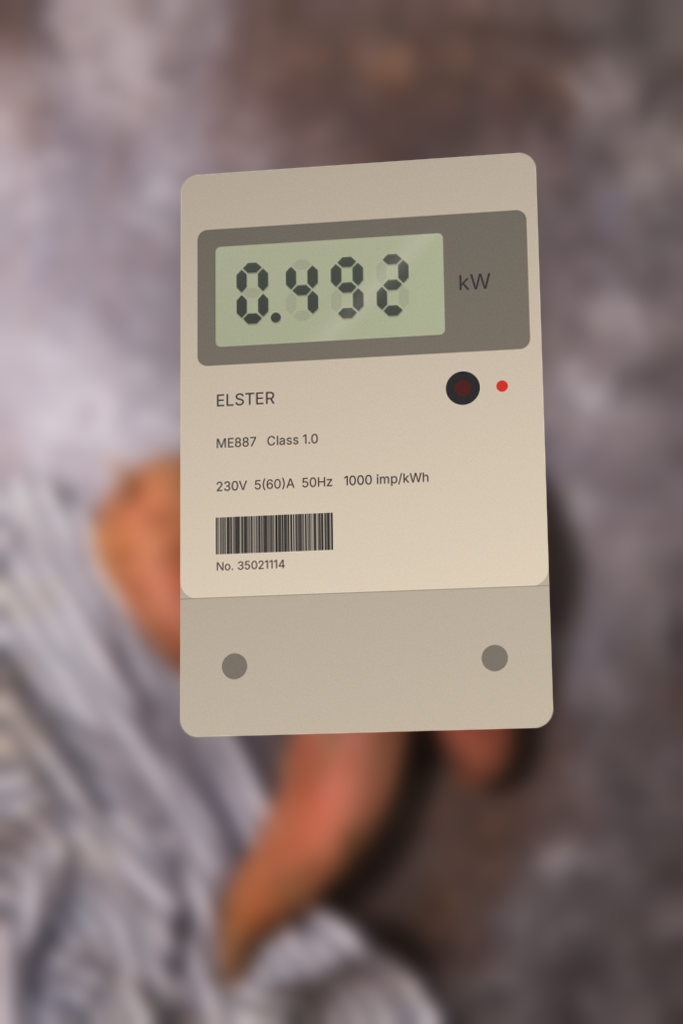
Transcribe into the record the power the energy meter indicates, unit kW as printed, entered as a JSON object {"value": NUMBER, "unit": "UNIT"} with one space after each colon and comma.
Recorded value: {"value": 0.492, "unit": "kW"}
